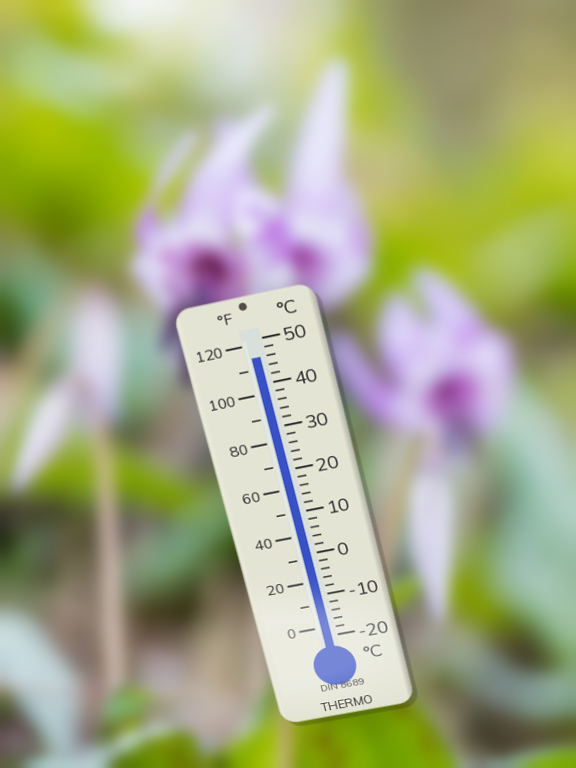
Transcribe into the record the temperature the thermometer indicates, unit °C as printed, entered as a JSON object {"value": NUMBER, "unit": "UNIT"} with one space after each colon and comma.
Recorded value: {"value": 46, "unit": "°C"}
